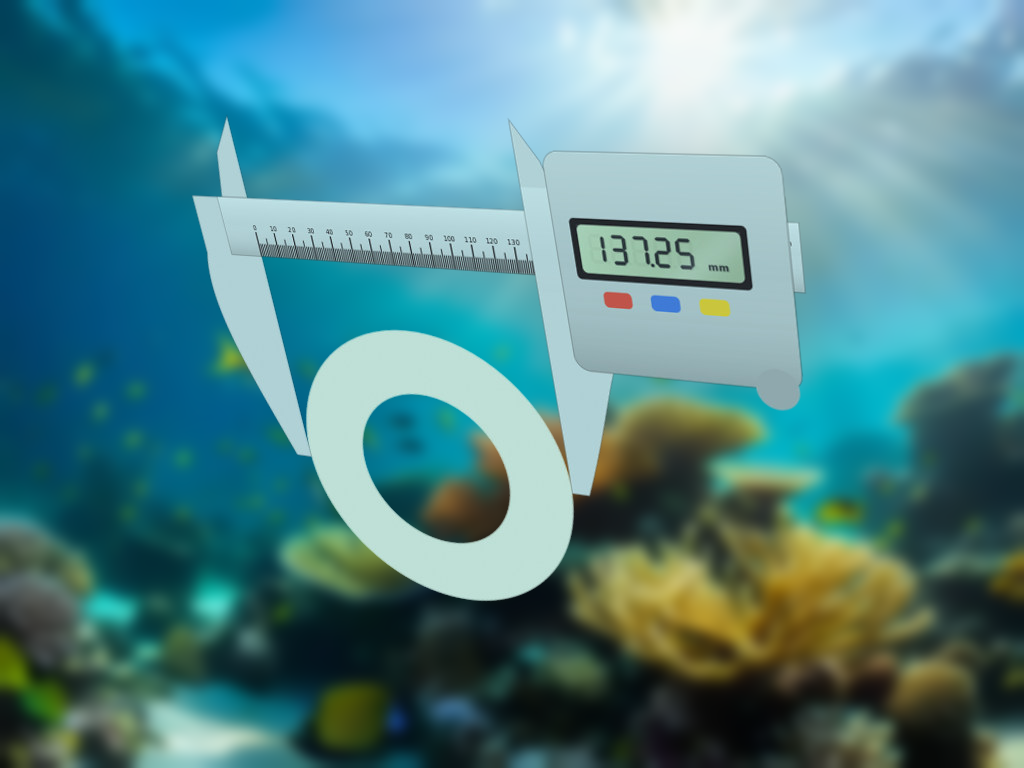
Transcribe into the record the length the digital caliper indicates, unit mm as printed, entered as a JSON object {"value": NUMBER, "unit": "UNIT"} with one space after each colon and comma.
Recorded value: {"value": 137.25, "unit": "mm"}
